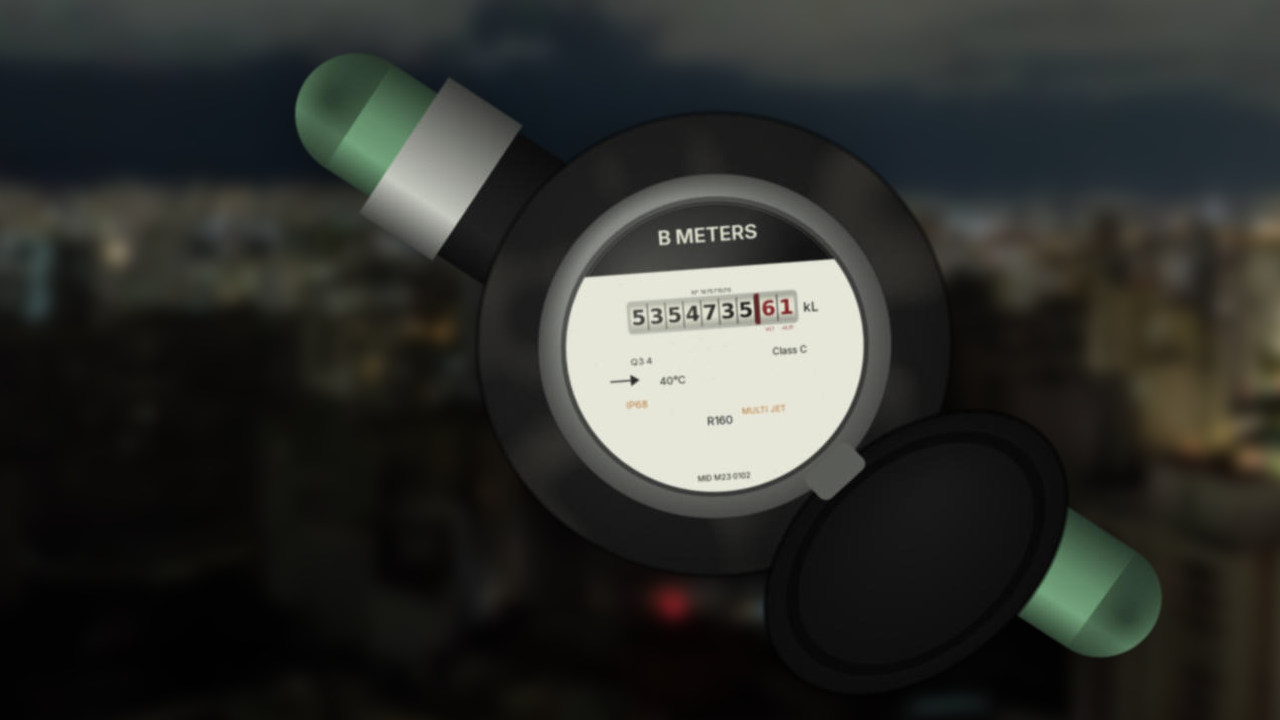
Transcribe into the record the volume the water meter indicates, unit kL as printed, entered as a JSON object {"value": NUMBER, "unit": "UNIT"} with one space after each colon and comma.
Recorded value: {"value": 5354735.61, "unit": "kL"}
